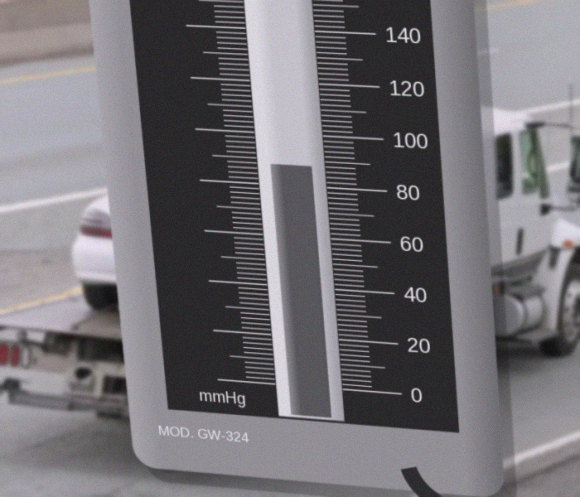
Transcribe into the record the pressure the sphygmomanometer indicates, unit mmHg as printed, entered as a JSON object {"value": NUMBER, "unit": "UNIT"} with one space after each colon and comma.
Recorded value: {"value": 88, "unit": "mmHg"}
